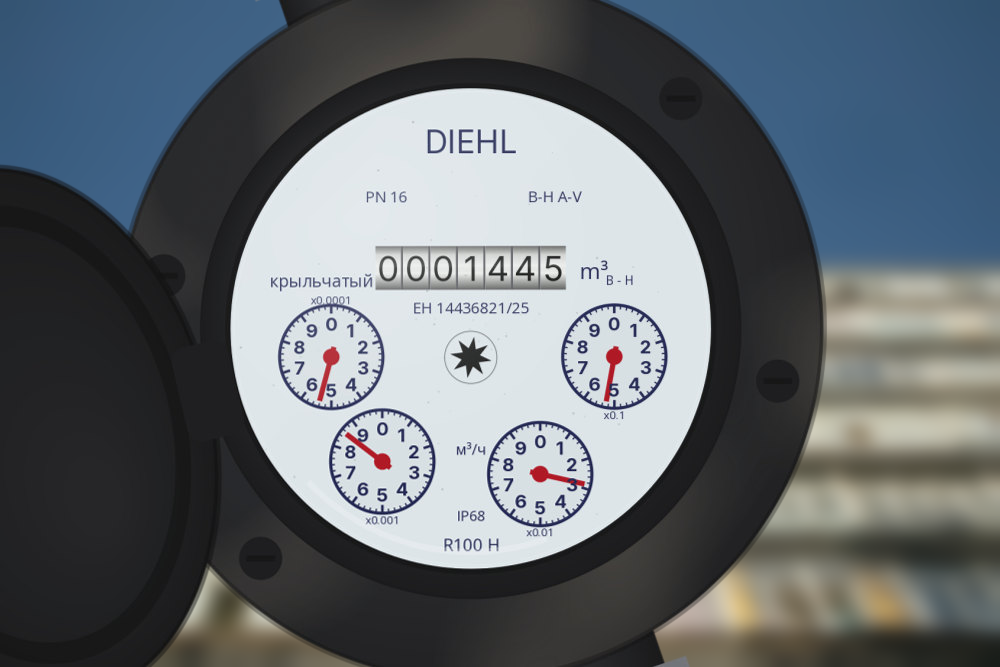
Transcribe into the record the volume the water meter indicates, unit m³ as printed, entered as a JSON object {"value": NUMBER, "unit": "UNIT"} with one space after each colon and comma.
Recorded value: {"value": 1445.5285, "unit": "m³"}
